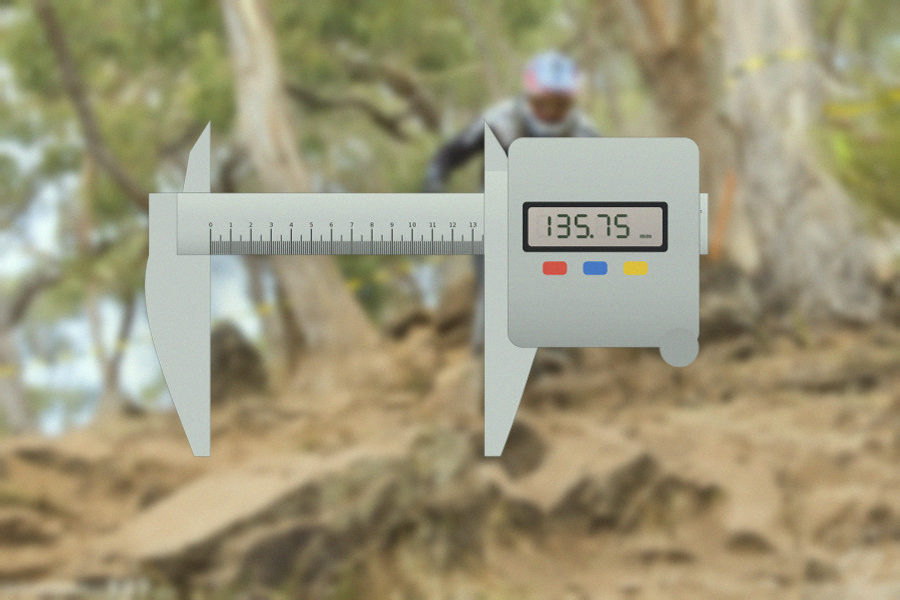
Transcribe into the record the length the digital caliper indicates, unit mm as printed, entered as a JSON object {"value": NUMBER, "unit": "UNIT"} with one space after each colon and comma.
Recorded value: {"value": 135.75, "unit": "mm"}
